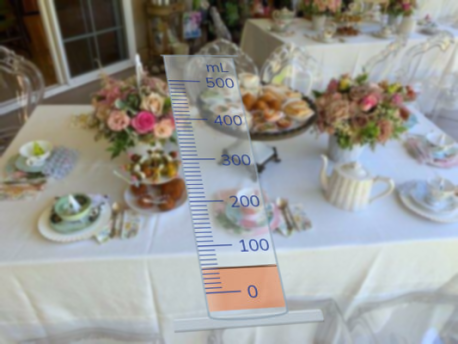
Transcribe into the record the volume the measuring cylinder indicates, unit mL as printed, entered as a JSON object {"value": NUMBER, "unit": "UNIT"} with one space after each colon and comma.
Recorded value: {"value": 50, "unit": "mL"}
